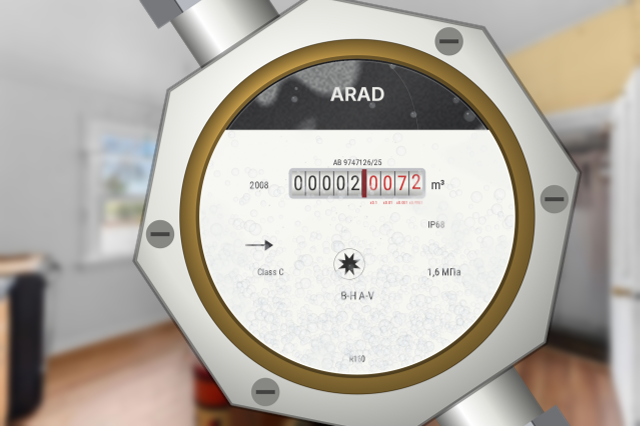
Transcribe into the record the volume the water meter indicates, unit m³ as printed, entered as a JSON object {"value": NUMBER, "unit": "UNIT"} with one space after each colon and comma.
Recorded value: {"value": 2.0072, "unit": "m³"}
